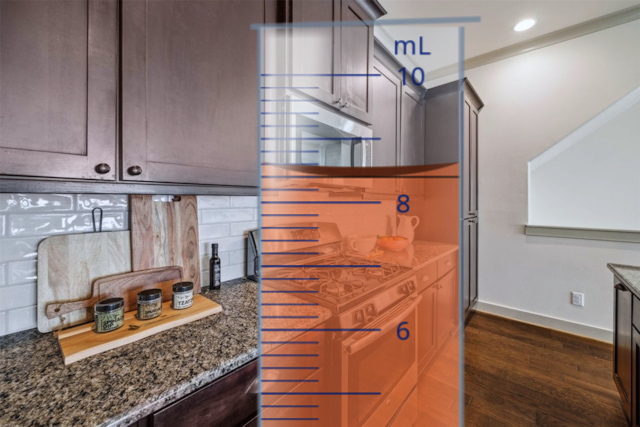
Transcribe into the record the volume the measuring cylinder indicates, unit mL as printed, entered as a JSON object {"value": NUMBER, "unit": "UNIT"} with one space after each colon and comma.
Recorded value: {"value": 8.4, "unit": "mL"}
